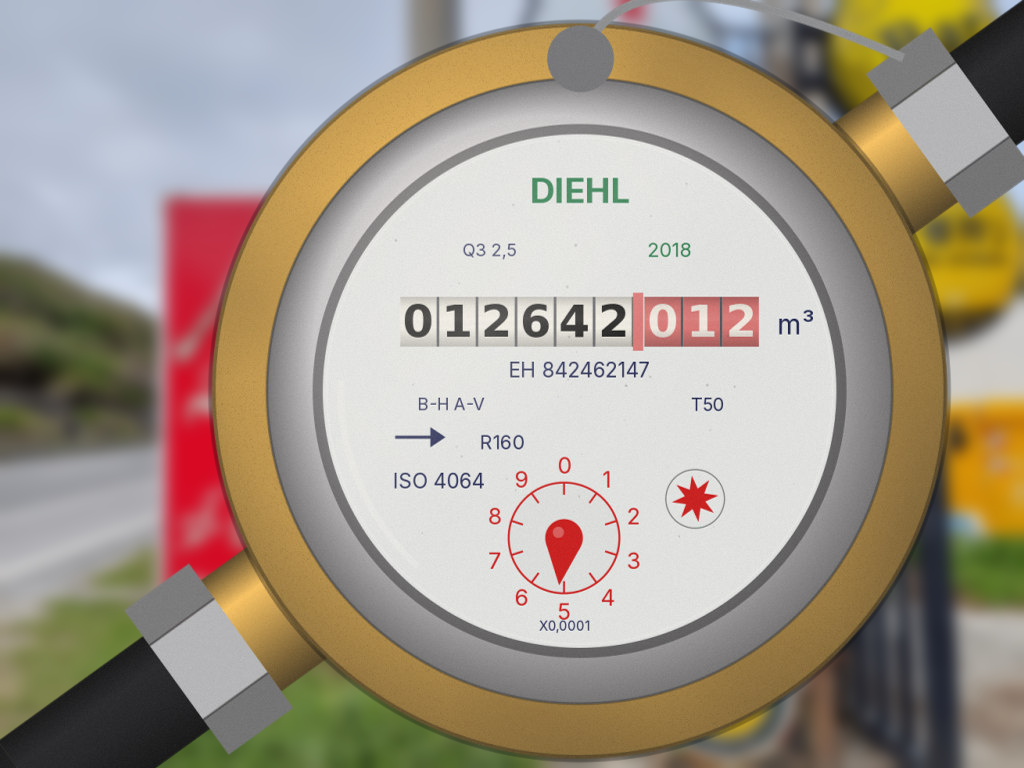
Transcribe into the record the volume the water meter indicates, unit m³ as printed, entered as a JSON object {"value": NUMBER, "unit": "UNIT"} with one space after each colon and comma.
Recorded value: {"value": 12642.0125, "unit": "m³"}
